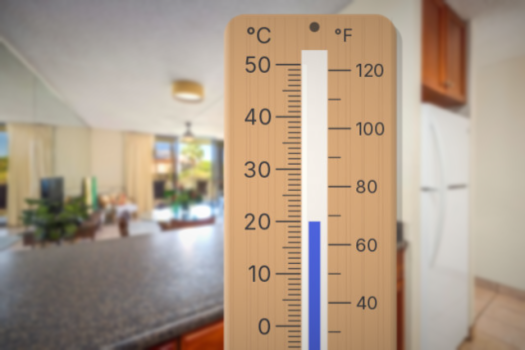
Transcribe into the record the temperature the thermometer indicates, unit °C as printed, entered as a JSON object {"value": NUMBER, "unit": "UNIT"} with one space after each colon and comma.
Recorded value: {"value": 20, "unit": "°C"}
